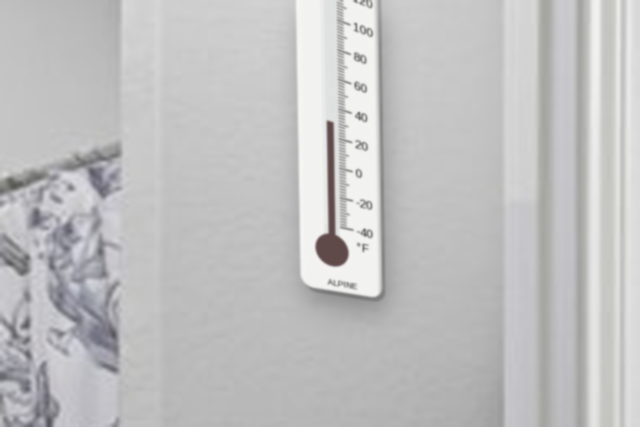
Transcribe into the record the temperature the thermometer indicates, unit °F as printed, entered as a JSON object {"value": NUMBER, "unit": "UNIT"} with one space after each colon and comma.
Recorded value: {"value": 30, "unit": "°F"}
